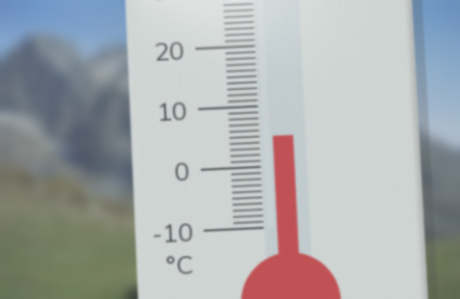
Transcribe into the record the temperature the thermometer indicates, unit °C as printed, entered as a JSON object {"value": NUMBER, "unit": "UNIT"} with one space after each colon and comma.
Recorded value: {"value": 5, "unit": "°C"}
